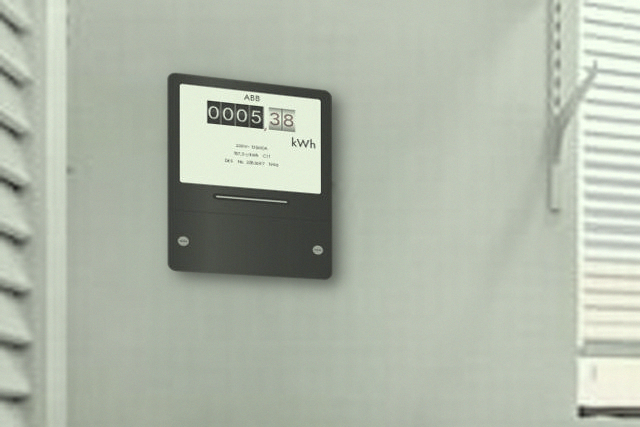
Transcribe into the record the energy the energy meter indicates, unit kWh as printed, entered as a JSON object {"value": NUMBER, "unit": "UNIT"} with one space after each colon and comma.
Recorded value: {"value": 5.38, "unit": "kWh"}
